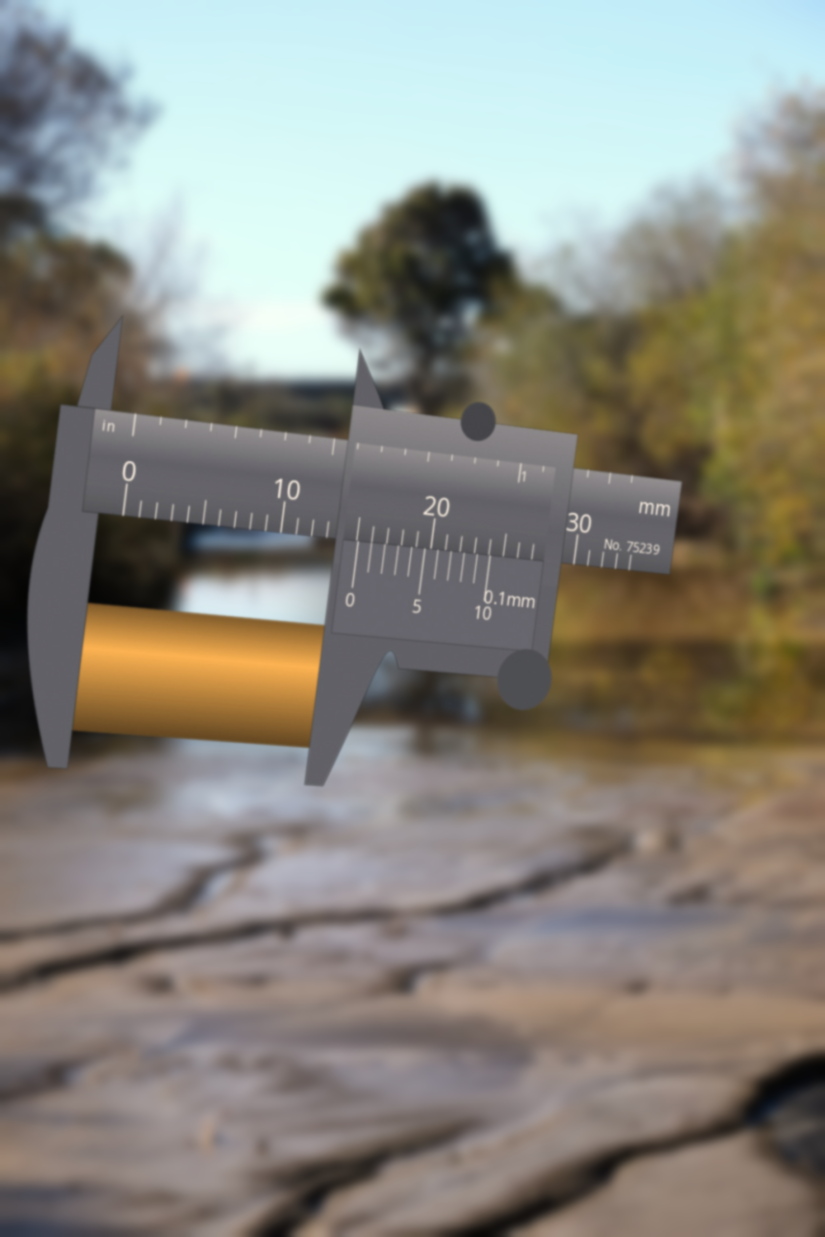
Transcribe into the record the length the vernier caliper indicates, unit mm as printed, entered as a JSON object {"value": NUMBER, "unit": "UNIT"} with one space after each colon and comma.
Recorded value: {"value": 15.1, "unit": "mm"}
